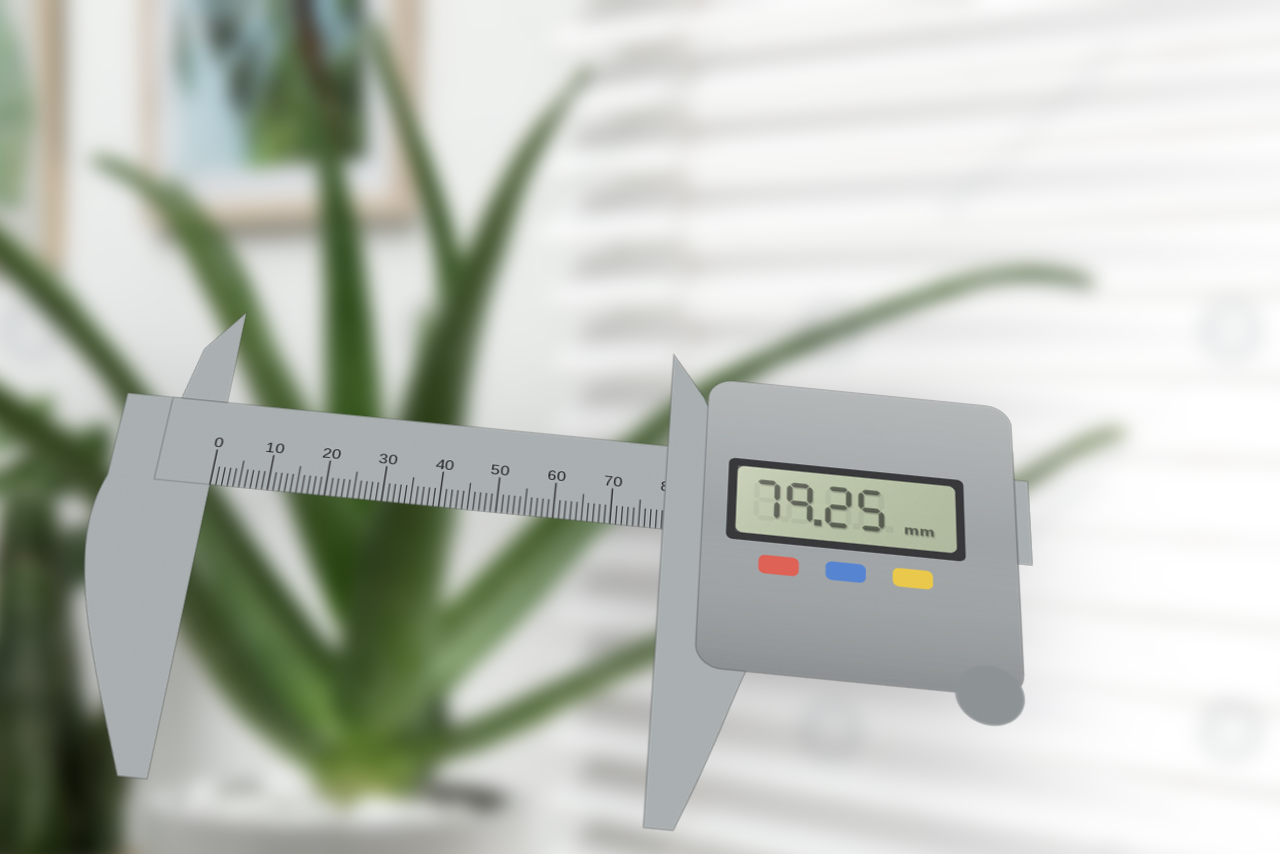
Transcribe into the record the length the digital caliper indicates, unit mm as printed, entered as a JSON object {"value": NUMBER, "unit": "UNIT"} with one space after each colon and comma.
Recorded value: {"value": 79.25, "unit": "mm"}
